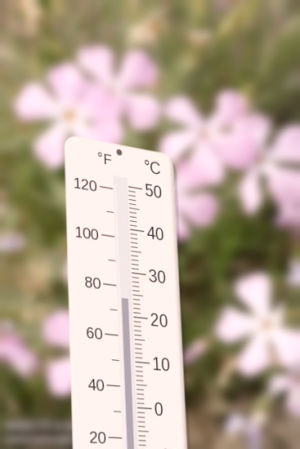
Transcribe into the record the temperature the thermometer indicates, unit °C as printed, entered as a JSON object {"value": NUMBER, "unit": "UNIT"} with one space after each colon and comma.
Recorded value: {"value": 24, "unit": "°C"}
